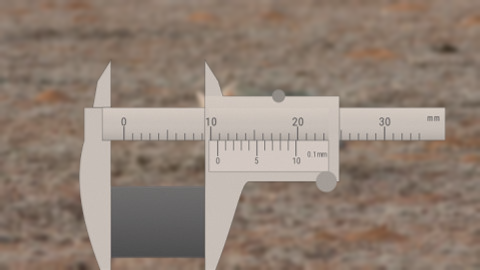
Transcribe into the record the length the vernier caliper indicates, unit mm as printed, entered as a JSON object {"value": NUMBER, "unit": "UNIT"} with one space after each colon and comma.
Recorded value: {"value": 10.8, "unit": "mm"}
